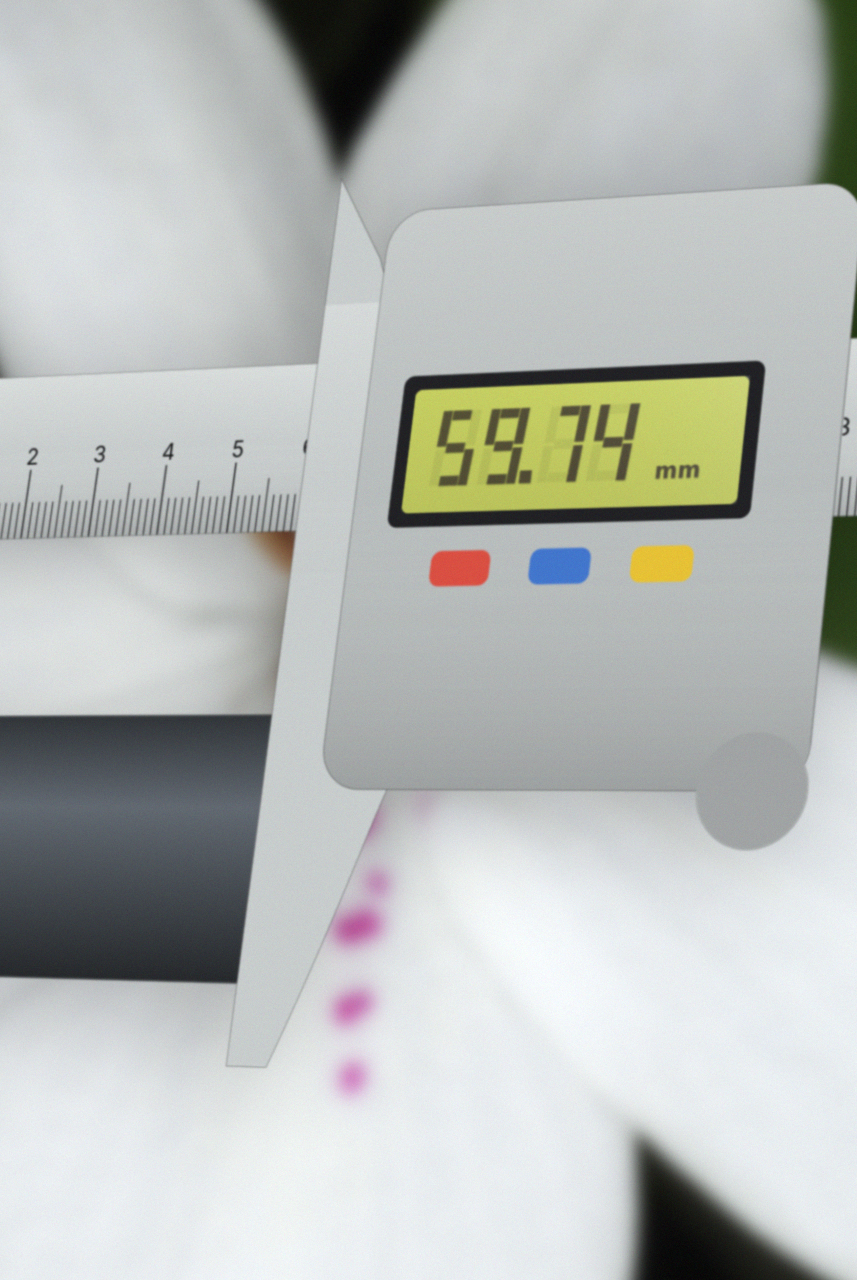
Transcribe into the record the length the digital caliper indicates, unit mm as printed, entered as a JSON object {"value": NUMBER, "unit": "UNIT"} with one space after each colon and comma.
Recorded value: {"value": 59.74, "unit": "mm"}
